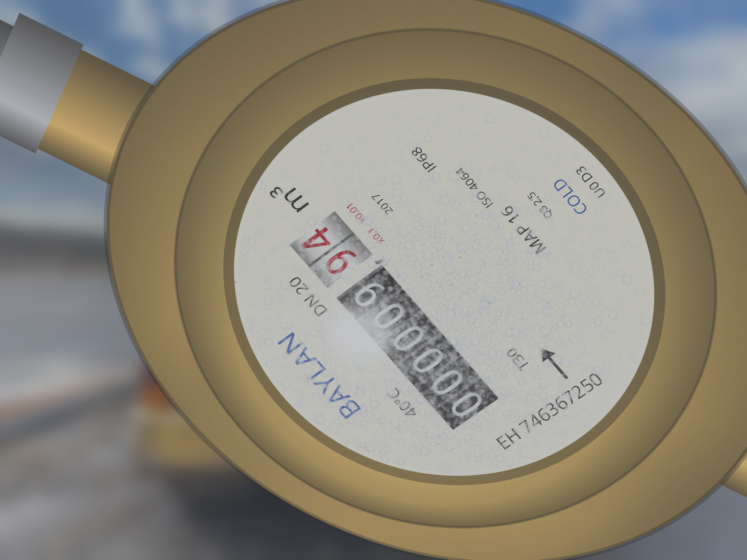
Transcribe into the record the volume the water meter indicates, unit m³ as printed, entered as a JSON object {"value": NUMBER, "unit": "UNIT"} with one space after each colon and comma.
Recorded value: {"value": 9.94, "unit": "m³"}
